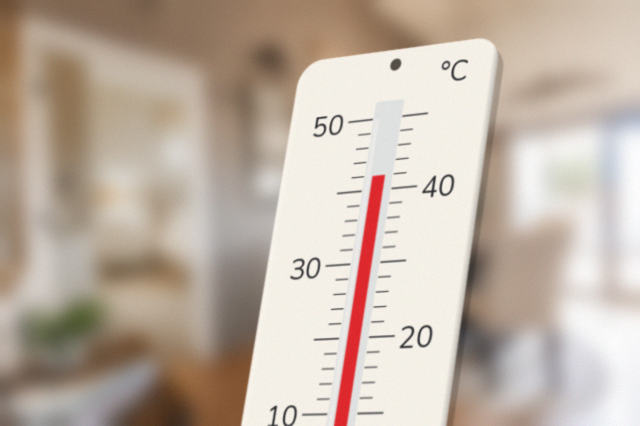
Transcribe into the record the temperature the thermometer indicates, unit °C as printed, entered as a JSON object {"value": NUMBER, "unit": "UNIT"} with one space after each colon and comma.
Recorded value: {"value": 42, "unit": "°C"}
